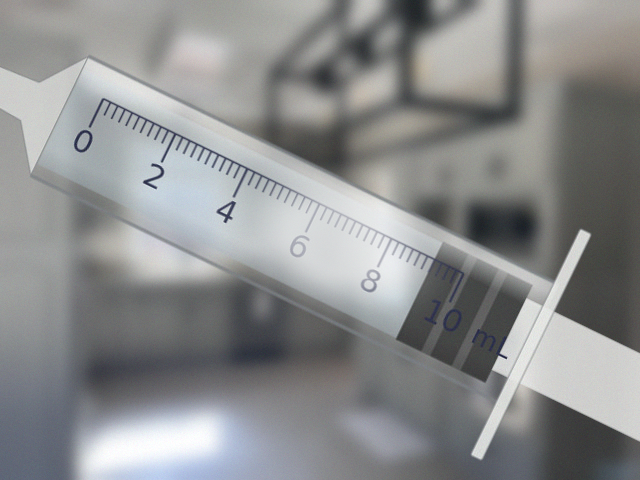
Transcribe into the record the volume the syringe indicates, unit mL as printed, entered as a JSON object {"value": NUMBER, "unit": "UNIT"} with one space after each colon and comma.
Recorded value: {"value": 9.2, "unit": "mL"}
